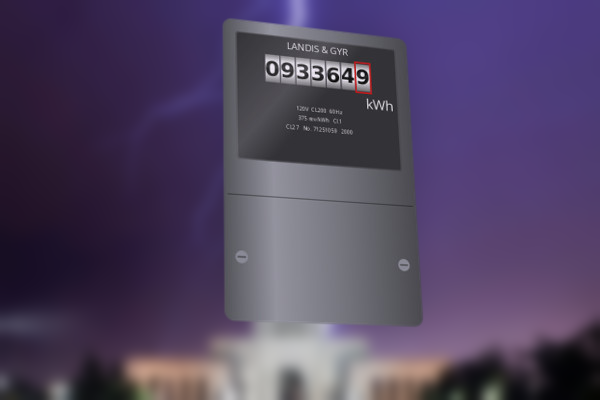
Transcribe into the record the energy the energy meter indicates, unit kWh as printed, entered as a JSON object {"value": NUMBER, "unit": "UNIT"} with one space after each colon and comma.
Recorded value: {"value": 93364.9, "unit": "kWh"}
